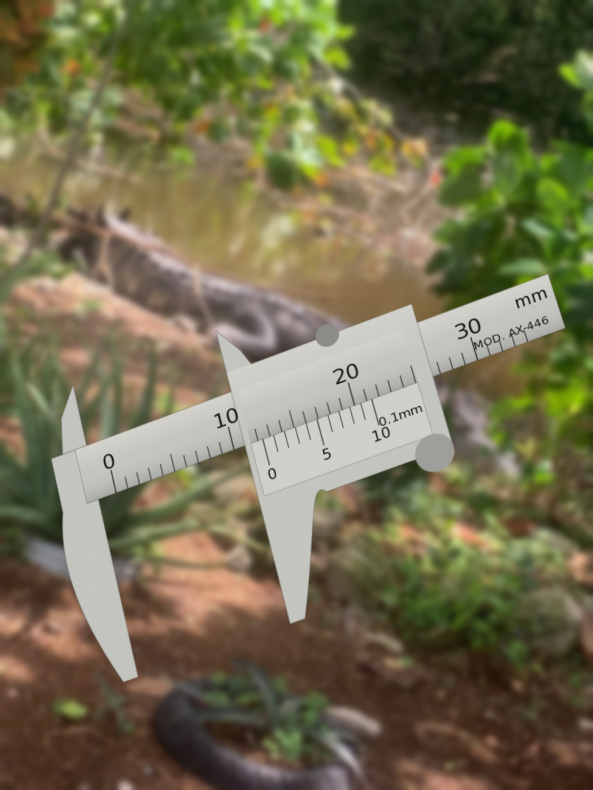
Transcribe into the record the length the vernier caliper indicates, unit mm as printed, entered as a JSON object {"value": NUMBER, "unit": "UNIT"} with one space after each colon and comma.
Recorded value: {"value": 12.4, "unit": "mm"}
